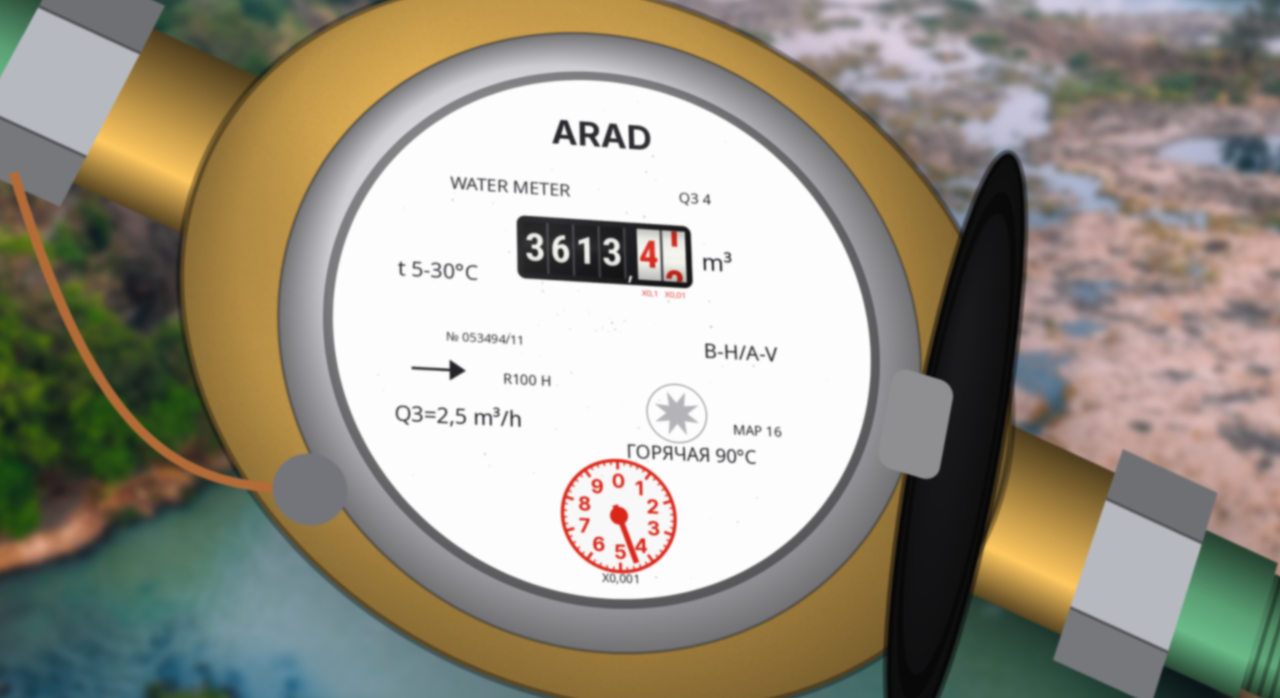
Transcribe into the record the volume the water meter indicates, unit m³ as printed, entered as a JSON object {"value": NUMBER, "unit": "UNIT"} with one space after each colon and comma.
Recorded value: {"value": 3613.414, "unit": "m³"}
